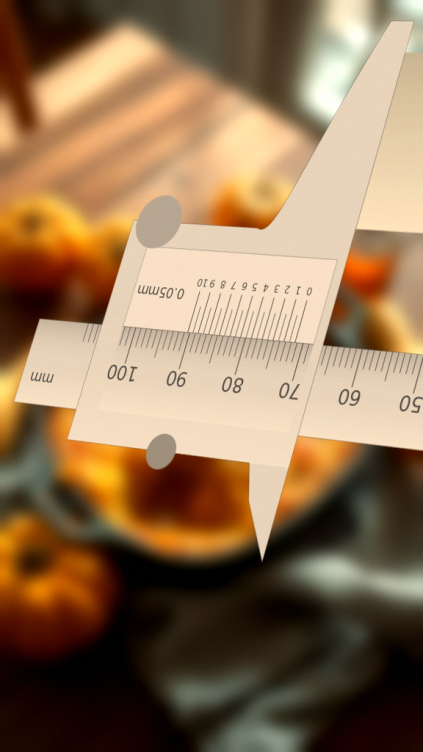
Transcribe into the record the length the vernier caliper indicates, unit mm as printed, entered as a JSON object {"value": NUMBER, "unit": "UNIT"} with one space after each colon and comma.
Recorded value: {"value": 71.4, "unit": "mm"}
